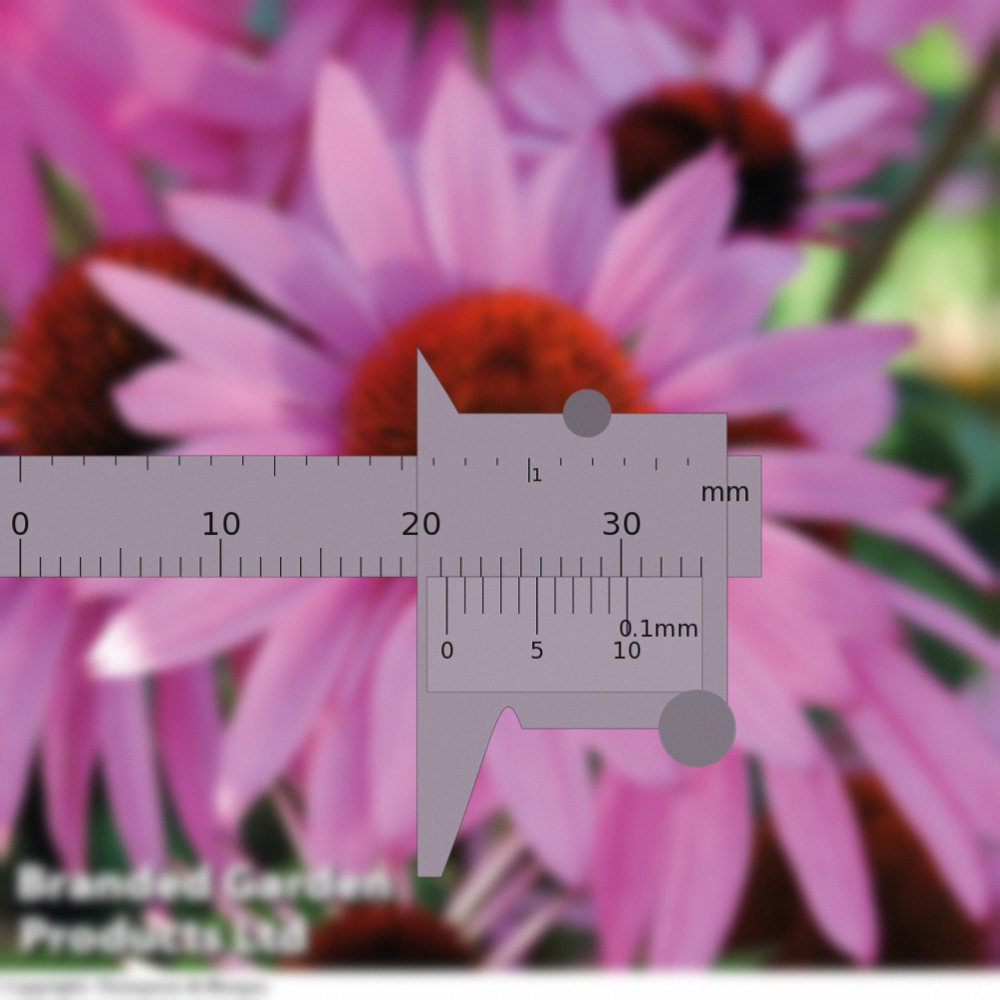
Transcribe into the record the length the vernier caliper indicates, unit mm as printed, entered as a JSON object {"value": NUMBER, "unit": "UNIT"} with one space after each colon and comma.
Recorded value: {"value": 21.3, "unit": "mm"}
